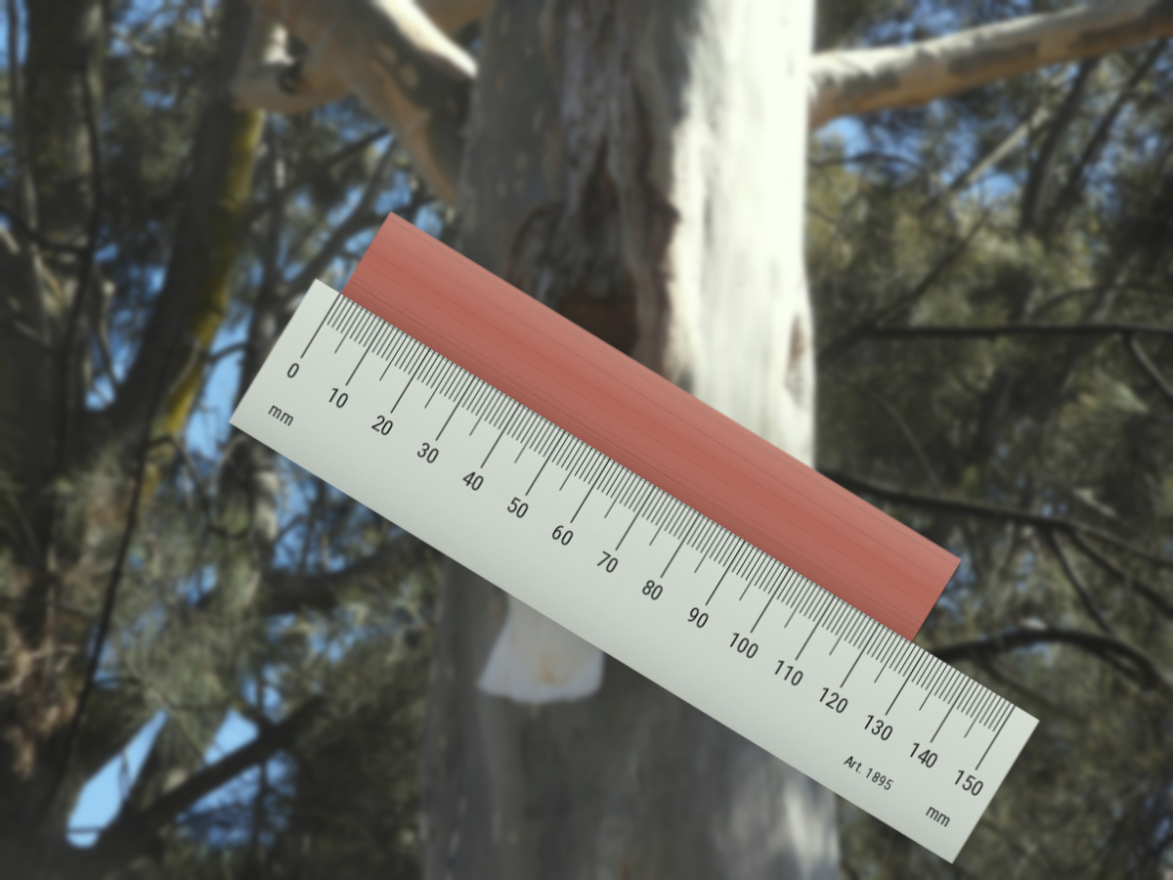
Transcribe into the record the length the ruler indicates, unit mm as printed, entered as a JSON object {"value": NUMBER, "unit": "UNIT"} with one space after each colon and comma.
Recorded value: {"value": 127, "unit": "mm"}
